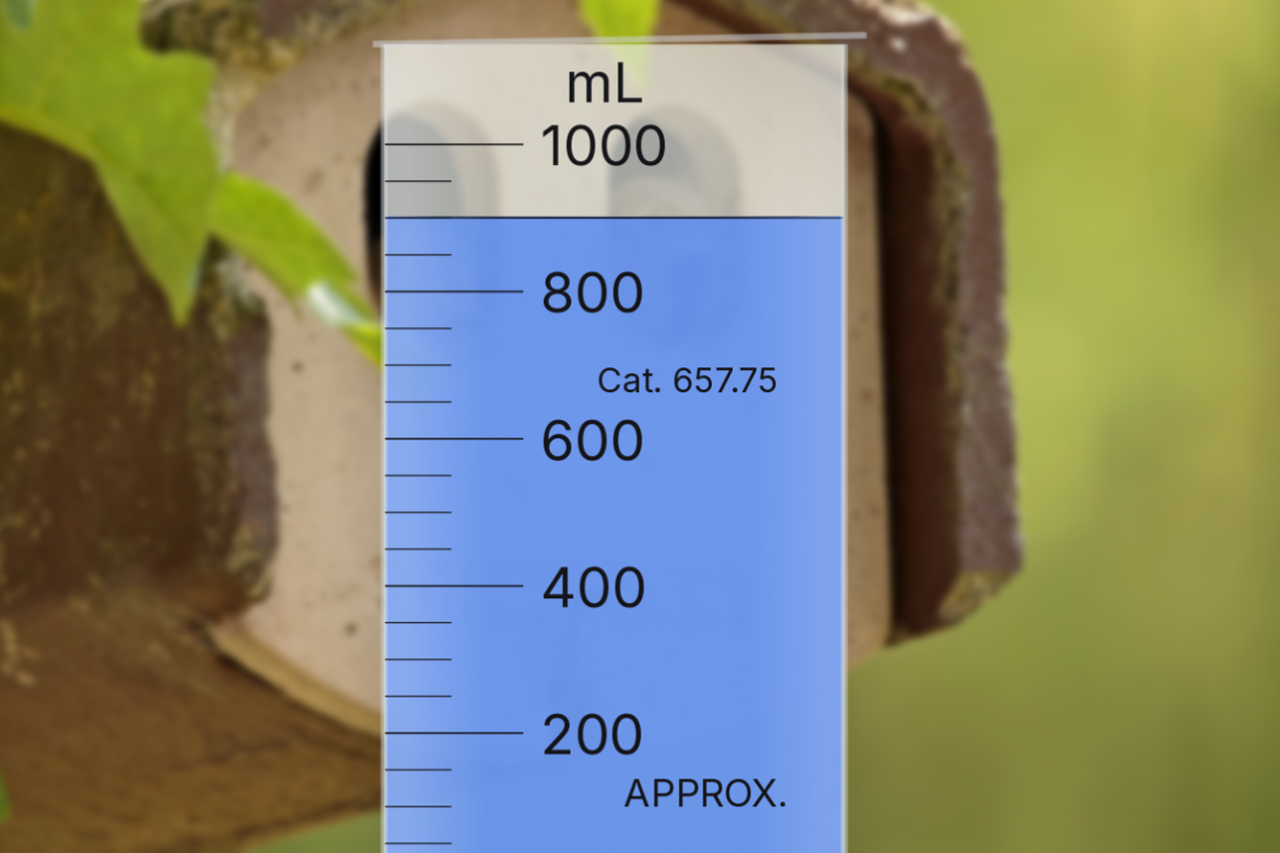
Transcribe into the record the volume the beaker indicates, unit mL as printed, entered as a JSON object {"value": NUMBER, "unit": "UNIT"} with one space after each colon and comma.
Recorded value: {"value": 900, "unit": "mL"}
